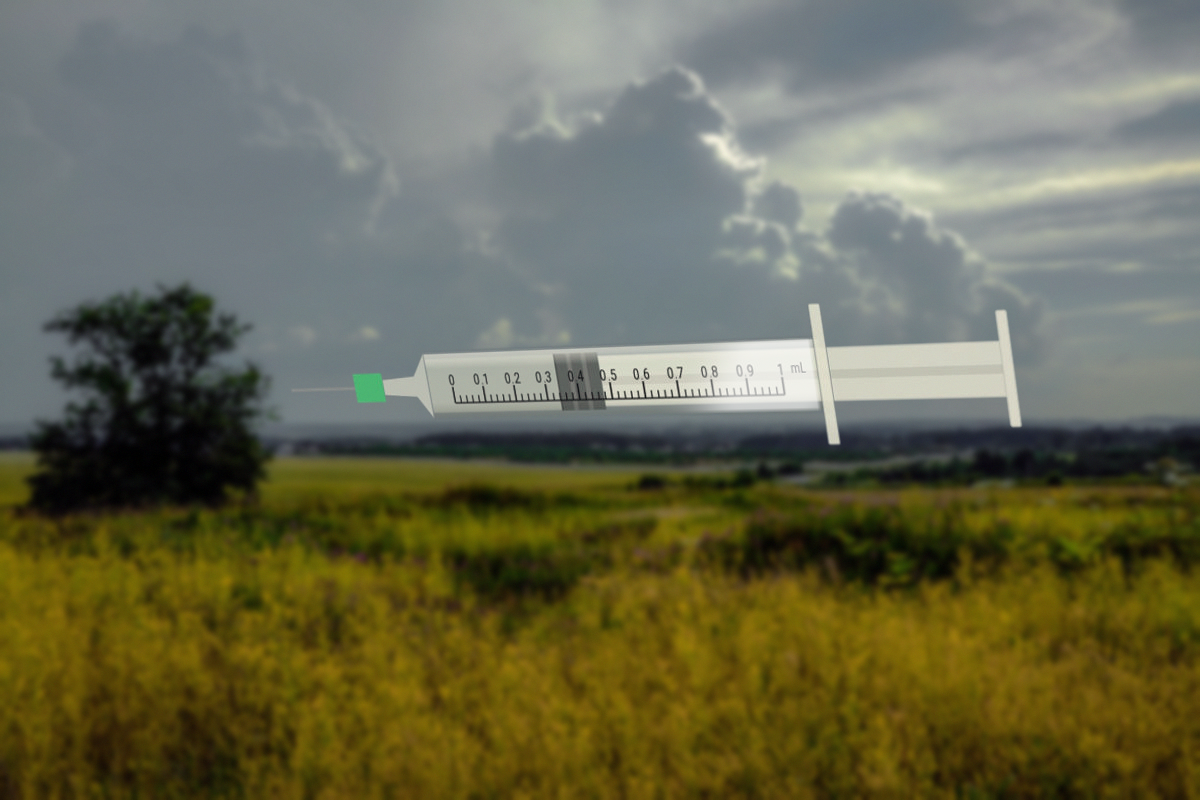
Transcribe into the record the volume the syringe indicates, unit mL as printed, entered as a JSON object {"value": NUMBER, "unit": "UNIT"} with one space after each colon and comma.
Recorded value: {"value": 0.34, "unit": "mL"}
